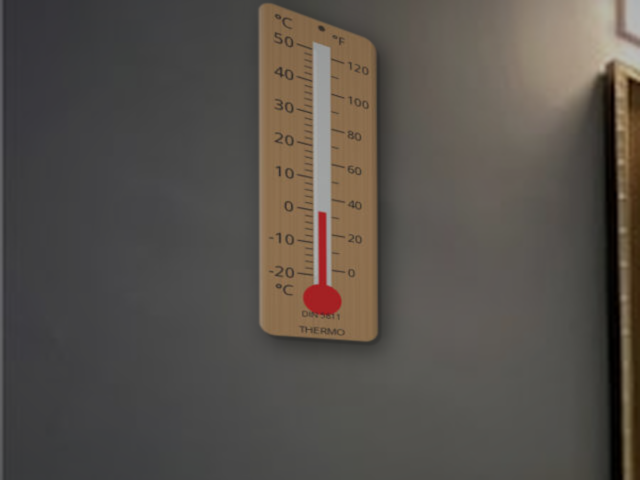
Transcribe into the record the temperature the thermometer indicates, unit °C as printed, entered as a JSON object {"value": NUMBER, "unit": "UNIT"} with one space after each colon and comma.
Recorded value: {"value": 0, "unit": "°C"}
